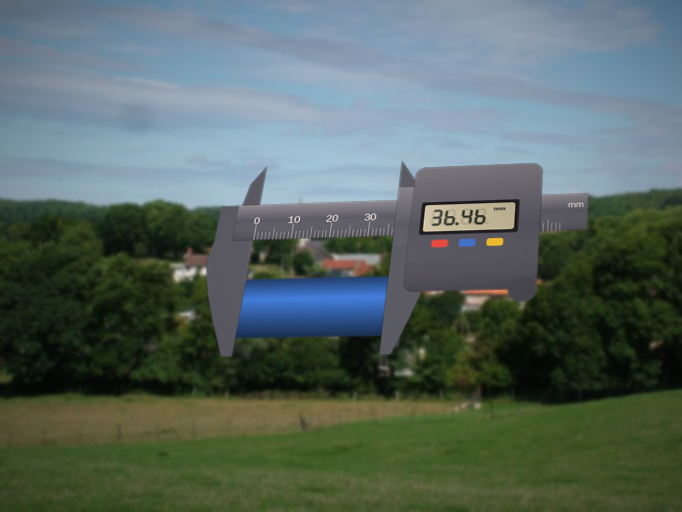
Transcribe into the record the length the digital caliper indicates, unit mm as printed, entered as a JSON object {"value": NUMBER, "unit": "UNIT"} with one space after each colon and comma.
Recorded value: {"value": 36.46, "unit": "mm"}
